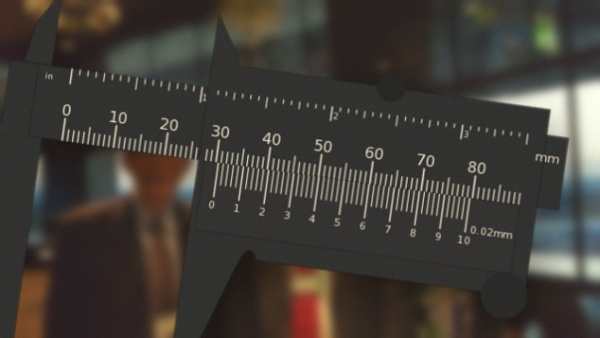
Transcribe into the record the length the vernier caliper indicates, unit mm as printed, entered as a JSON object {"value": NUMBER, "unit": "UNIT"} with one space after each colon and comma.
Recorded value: {"value": 30.5, "unit": "mm"}
